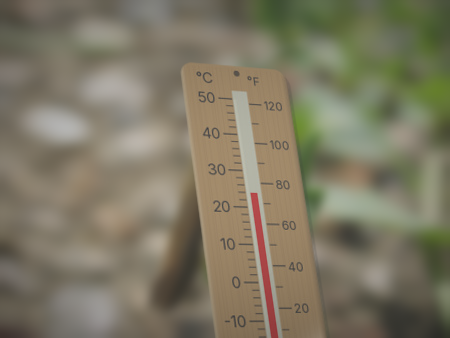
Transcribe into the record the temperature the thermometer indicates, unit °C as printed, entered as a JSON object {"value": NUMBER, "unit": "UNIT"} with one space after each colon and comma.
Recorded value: {"value": 24, "unit": "°C"}
